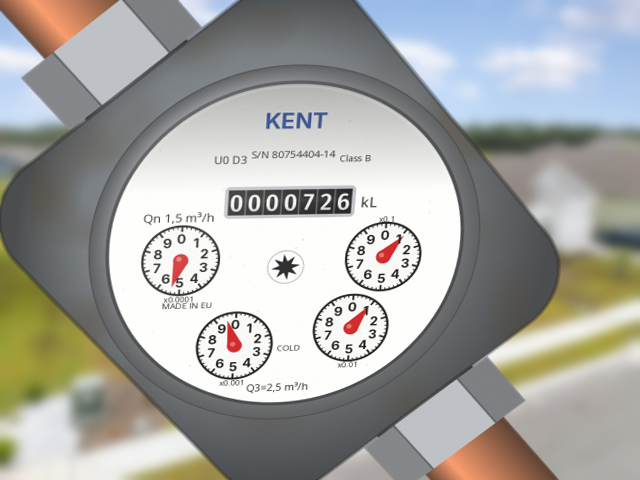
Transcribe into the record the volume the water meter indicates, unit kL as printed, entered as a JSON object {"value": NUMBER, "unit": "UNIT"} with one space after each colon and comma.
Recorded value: {"value": 726.1095, "unit": "kL"}
